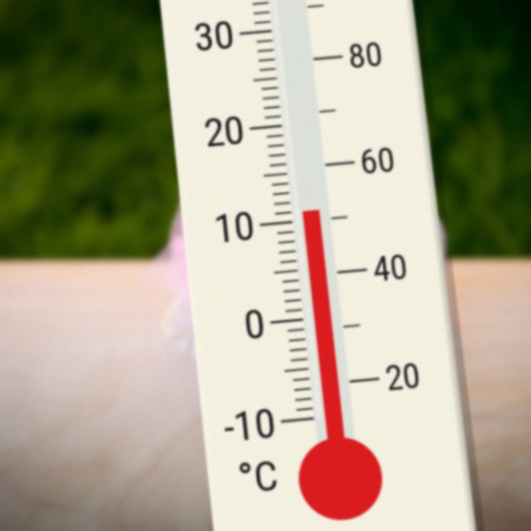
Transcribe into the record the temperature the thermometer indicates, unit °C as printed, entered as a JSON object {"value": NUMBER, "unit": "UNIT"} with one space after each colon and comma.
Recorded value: {"value": 11, "unit": "°C"}
